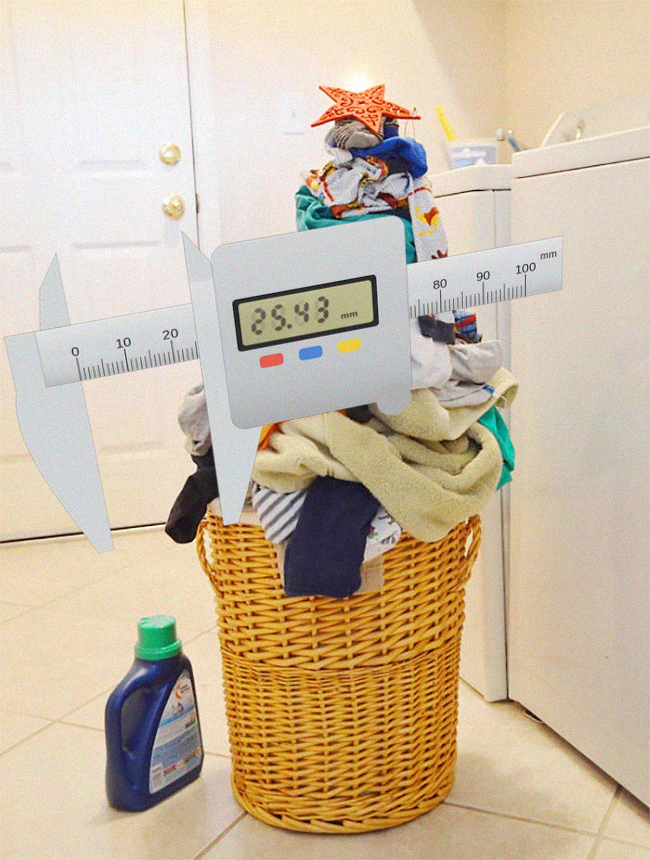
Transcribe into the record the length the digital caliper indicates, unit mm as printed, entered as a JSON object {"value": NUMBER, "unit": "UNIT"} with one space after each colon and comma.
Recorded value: {"value": 25.43, "unit": "mm"}
